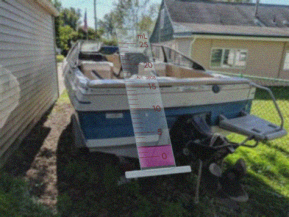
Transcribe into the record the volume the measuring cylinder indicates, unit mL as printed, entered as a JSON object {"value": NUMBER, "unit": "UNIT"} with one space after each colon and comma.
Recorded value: {"value": 2, "unit": "mL"}
